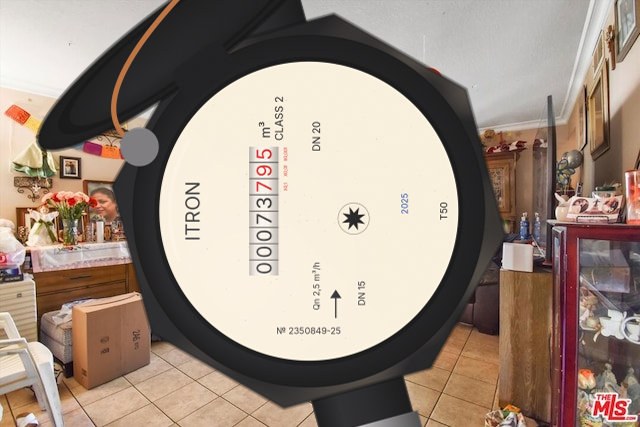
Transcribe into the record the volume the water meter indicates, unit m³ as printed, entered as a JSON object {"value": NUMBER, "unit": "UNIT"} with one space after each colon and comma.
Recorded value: {"value": 73.795, "unit": "m³"}
